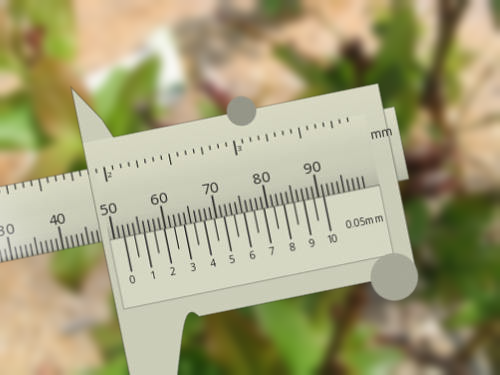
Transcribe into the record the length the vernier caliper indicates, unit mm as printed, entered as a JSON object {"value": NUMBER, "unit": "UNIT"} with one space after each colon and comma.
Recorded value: {"value": 52.0, "unit": "mm"}
